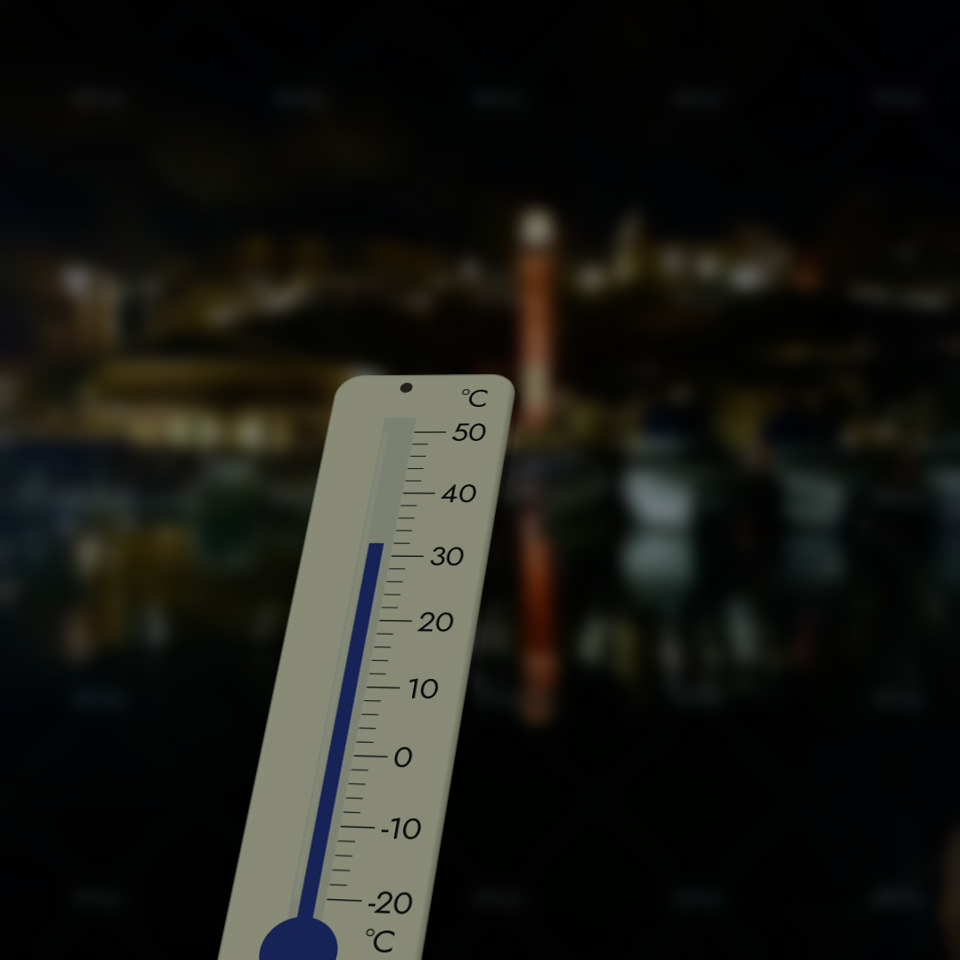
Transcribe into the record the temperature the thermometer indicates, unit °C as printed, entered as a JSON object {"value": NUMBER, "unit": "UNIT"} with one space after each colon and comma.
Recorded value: {"value": 32, "unit": "°C"}
